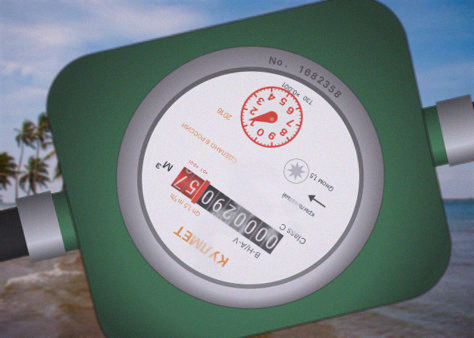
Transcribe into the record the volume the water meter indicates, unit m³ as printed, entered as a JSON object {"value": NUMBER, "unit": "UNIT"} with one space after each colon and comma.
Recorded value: {"value": 290.571, "unit": "m³"}
